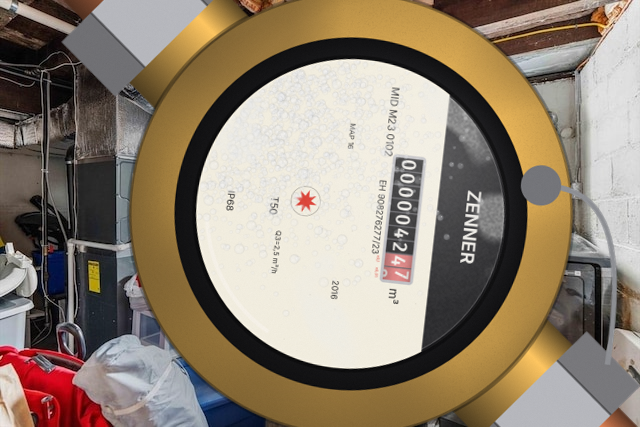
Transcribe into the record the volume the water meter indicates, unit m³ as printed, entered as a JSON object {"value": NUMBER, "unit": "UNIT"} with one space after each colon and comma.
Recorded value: {"value": 42.47, "unit": "m³"}
